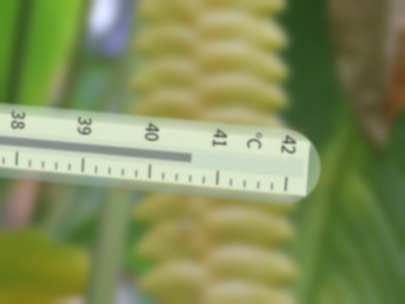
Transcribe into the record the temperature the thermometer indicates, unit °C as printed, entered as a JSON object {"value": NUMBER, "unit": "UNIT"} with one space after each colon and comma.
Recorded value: {"value": 40.6, "unit": "°C"}
